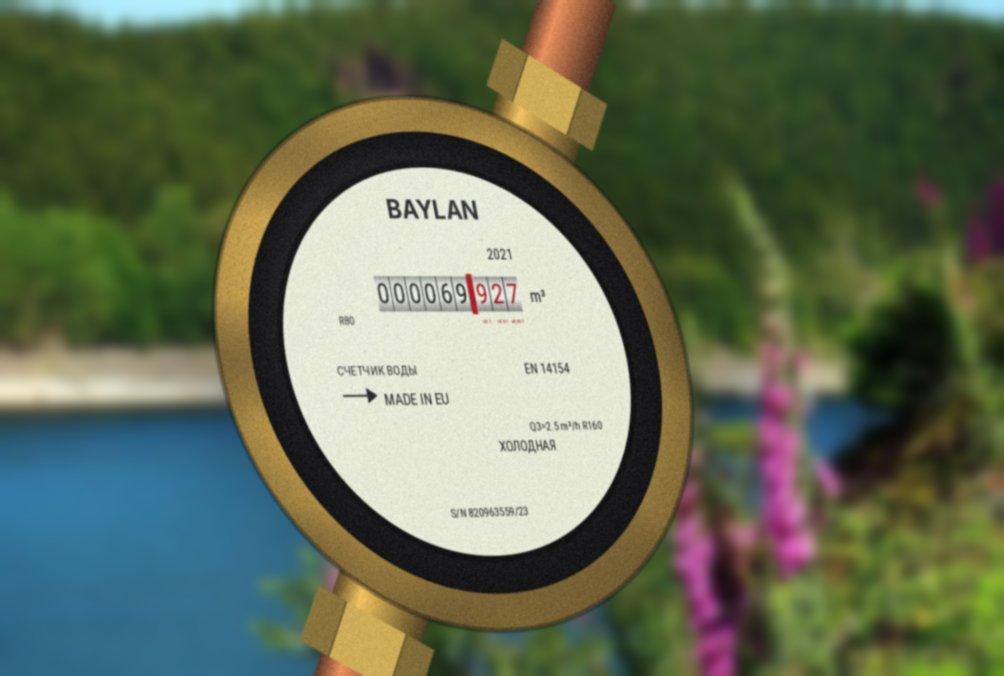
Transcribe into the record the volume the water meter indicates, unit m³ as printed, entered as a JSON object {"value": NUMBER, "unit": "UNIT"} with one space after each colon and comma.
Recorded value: {"value": 69.927, "unit": "m³"}
